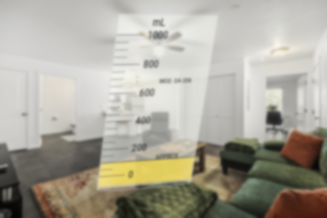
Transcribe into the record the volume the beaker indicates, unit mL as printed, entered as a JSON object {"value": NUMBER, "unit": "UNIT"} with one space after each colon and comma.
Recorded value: {"value": 100, "unit": "mL"}
